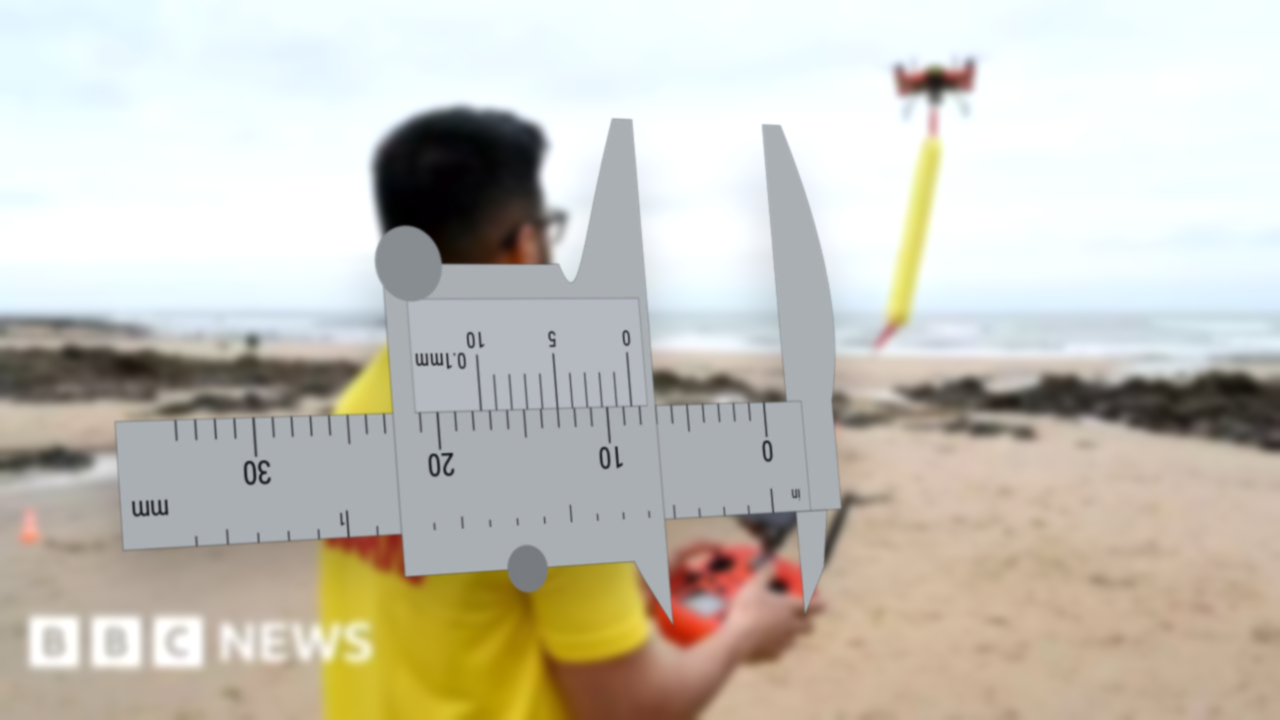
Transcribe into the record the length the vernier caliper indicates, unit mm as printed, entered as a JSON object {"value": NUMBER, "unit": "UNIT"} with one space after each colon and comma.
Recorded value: {"value": 8.5, "unit": "mm"}
